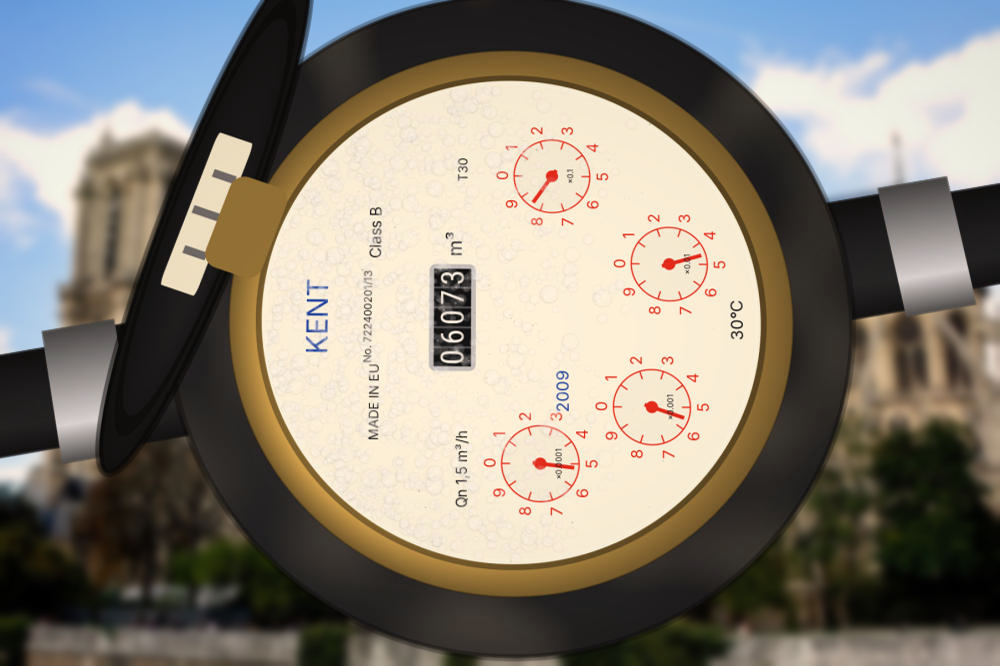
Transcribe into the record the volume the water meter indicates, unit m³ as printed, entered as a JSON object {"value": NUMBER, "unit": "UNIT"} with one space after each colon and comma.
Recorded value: {"value": 6073.8455, "unit": "m³"}
